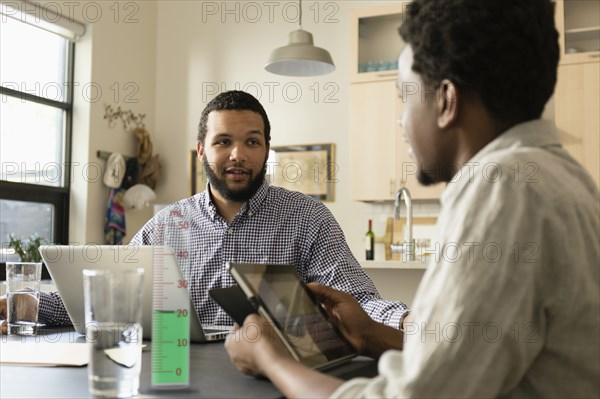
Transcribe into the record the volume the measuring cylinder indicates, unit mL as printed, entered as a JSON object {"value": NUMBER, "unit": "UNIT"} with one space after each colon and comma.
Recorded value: {"value": 20, "unit": "mL"}
